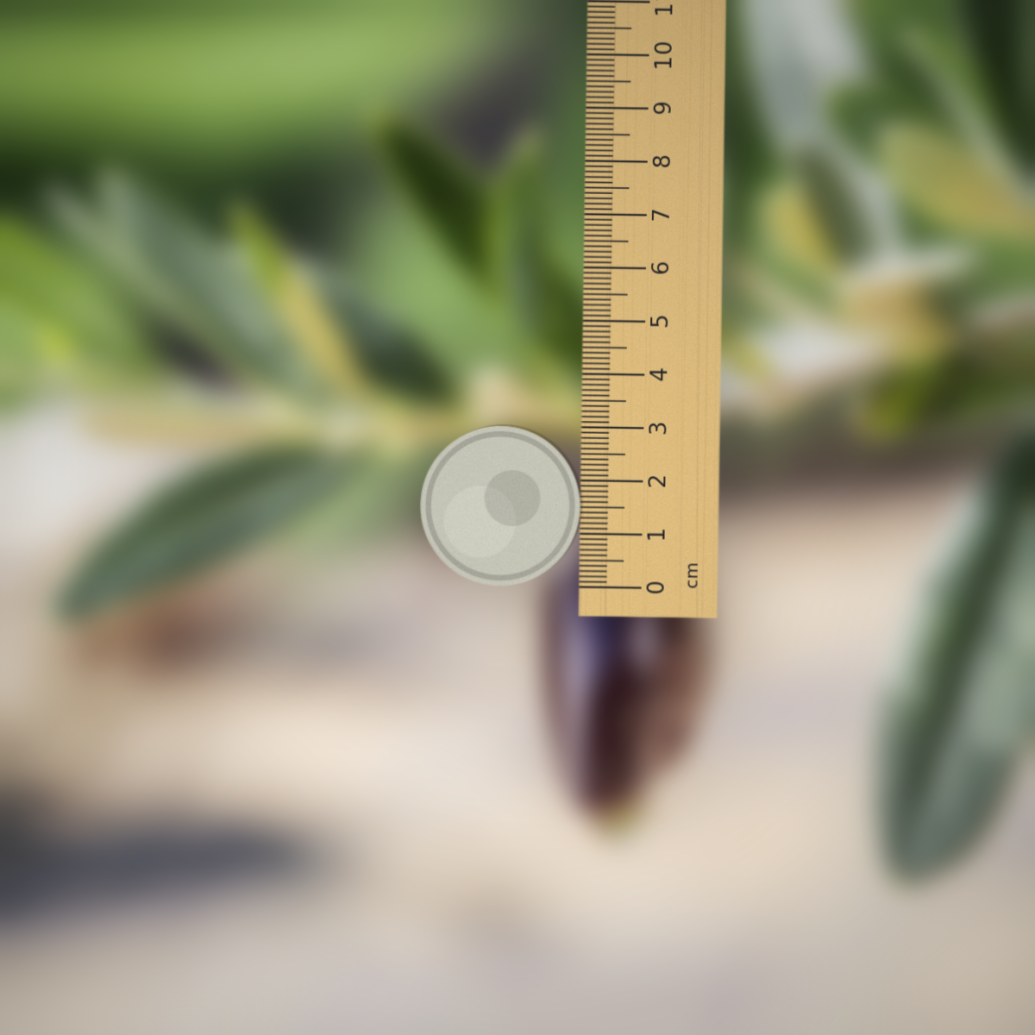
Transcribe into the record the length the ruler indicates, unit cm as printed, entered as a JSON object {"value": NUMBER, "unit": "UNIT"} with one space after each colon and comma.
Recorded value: {"value": 3, "unit": "cm"}
